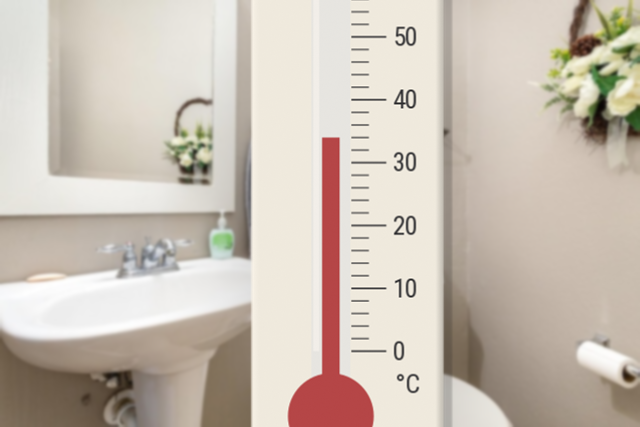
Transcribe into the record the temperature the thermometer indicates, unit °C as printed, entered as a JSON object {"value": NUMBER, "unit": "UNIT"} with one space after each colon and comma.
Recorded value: {"value": 34, "unit": "°C"}
